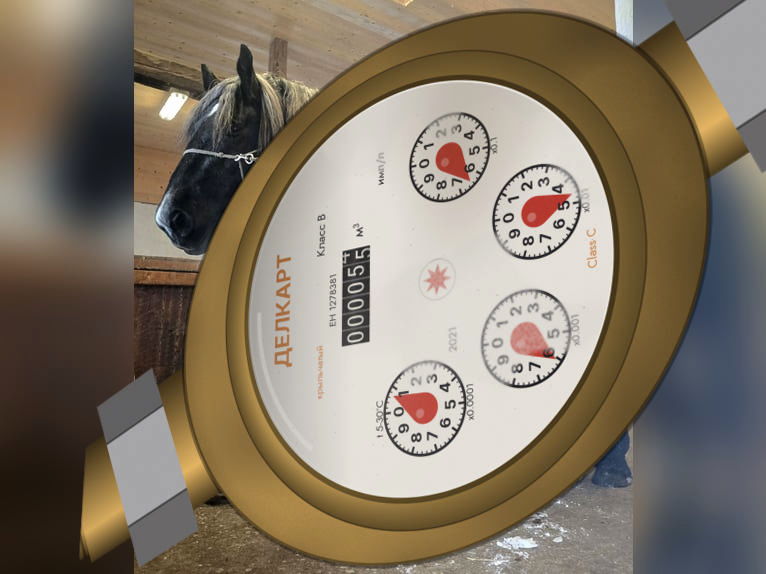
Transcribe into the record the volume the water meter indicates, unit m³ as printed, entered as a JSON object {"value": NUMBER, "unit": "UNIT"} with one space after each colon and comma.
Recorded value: {"value": 54.6460, "unit": "m³"}
